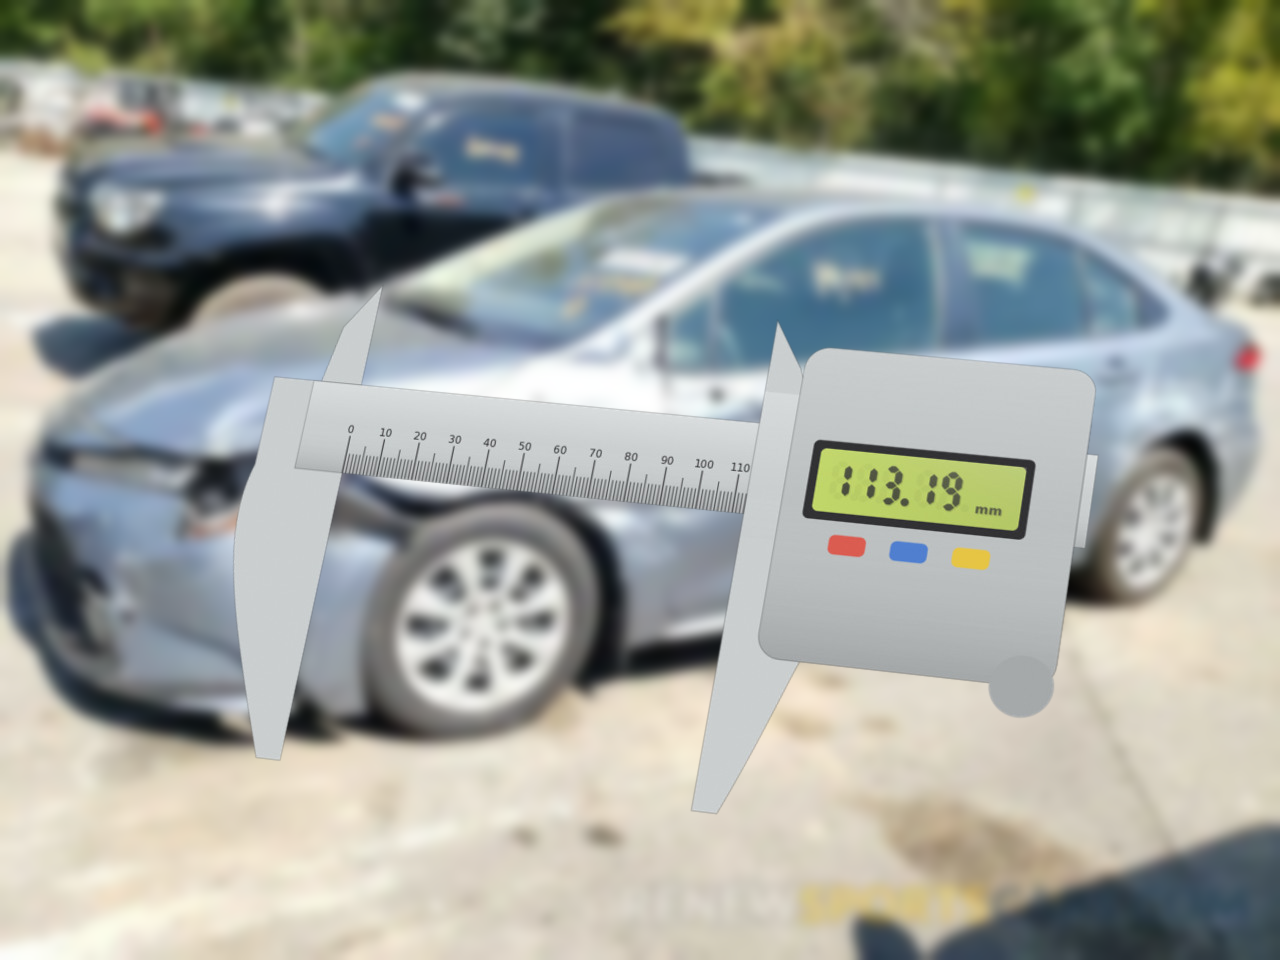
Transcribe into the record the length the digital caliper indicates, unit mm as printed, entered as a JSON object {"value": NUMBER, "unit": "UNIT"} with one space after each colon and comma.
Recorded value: {"value": 113.19, "unit": "mm"}
